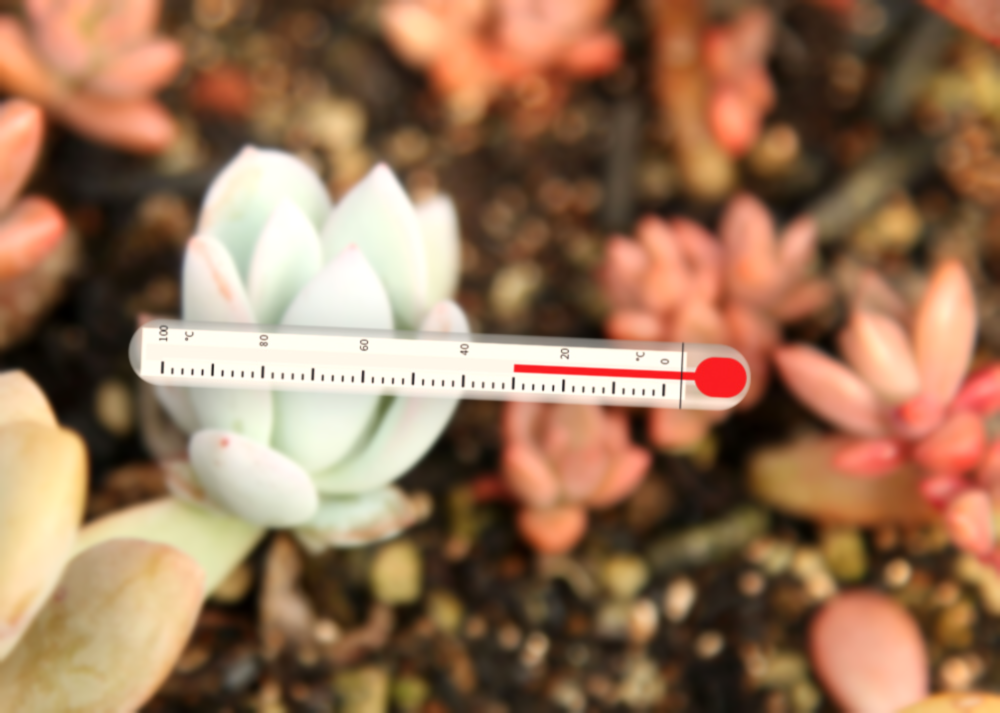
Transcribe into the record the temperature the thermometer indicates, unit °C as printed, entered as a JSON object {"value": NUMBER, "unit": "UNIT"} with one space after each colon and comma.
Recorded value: {"value": 30, "unit": "°C"}
